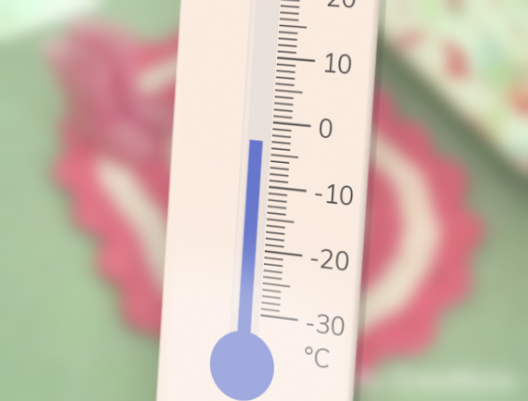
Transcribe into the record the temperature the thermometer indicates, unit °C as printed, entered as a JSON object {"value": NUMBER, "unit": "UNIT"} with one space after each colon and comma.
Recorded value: {"value": -3, "unit": "°C"}
